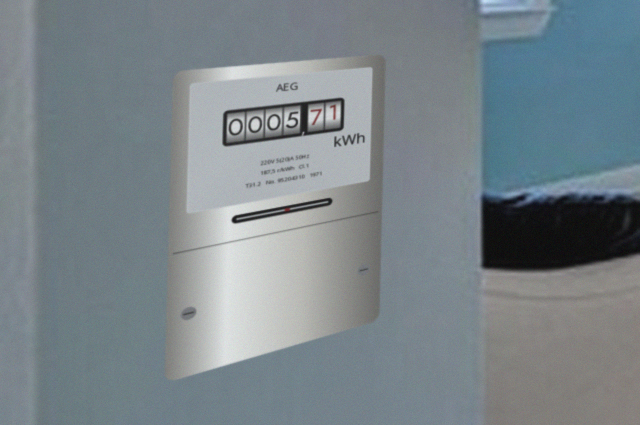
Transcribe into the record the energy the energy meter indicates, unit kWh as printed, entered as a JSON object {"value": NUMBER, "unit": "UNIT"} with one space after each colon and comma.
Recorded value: {"value": 5.71, "unit": "kWh"}
